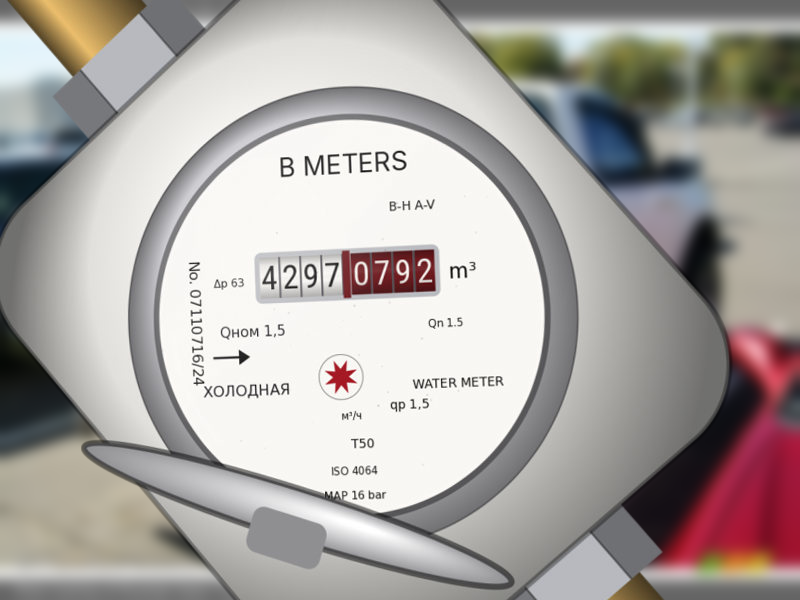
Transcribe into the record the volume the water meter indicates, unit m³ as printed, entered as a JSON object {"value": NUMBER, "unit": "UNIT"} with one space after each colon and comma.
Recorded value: {"value": 4297.0792, "unit": "m³"}
